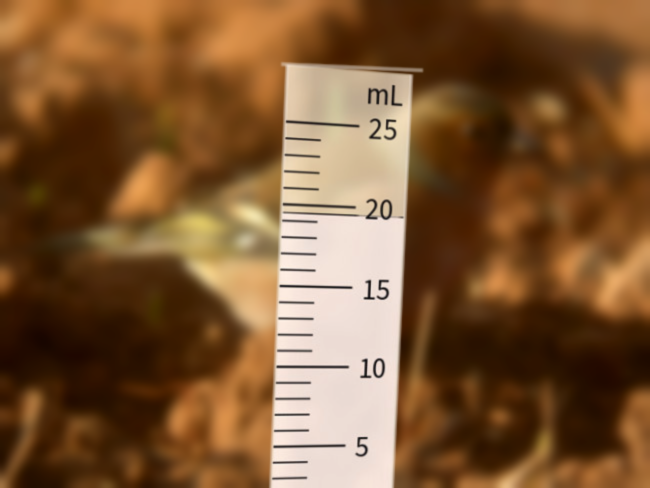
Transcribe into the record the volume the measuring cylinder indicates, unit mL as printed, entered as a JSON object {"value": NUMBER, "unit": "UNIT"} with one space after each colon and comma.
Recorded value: {"value": 19.5, "unit": "mL"}
